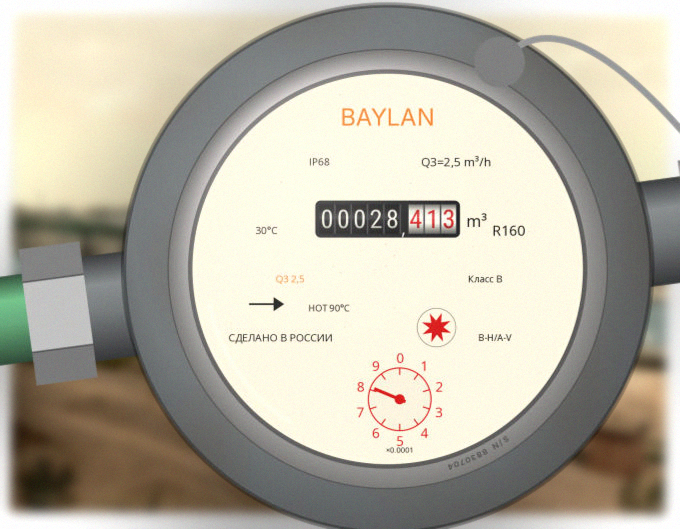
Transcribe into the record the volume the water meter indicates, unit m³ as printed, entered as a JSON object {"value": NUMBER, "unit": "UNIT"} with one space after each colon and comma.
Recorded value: {"value": 28.4138, "unit": "m³"}
